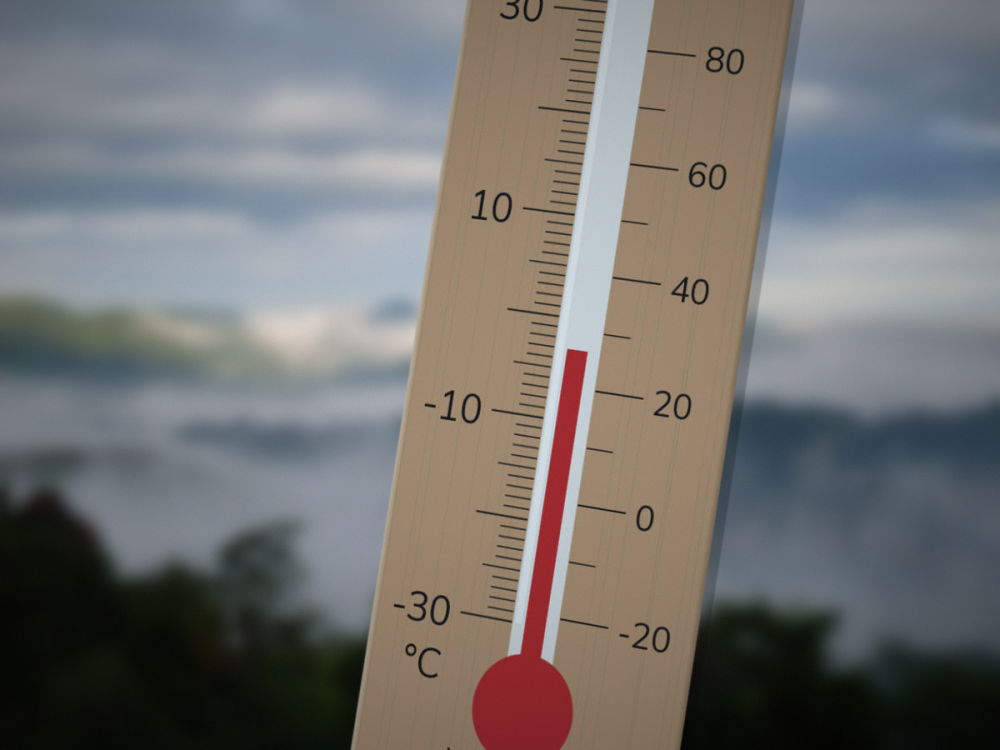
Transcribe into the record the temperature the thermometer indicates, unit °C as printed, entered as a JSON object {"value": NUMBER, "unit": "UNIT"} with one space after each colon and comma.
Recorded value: {"value": -3, "unit": "°C"}
